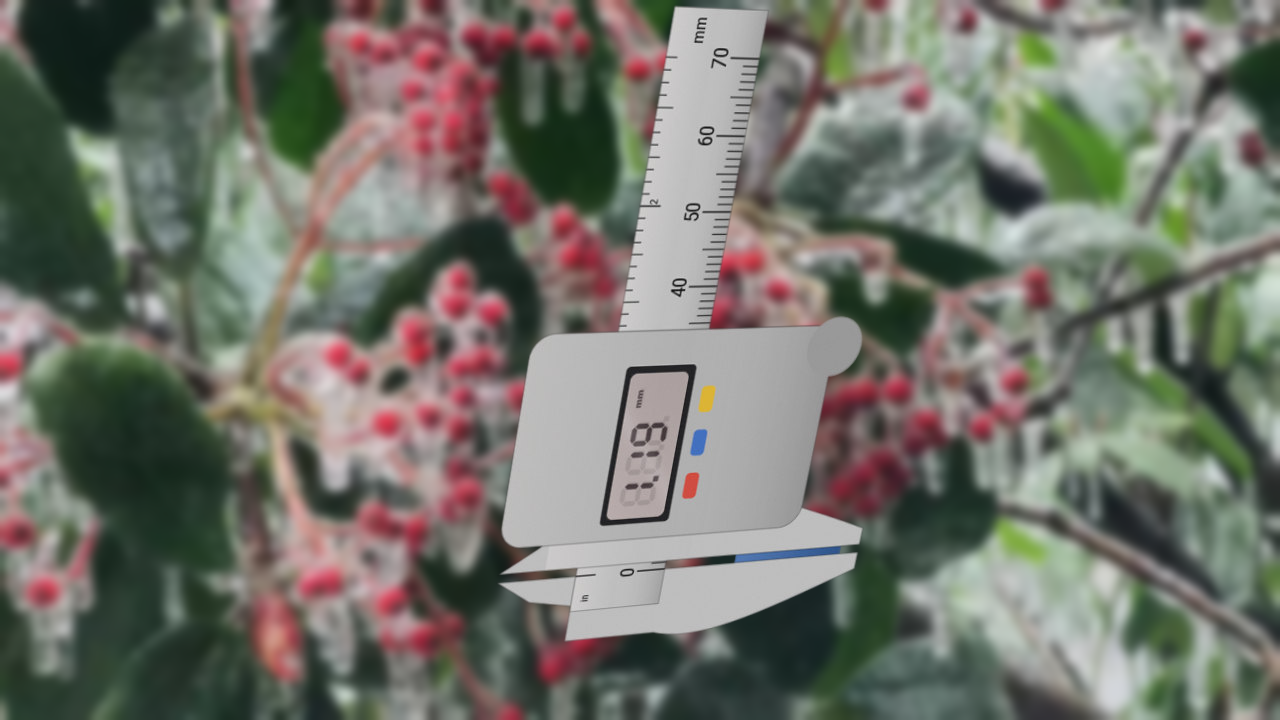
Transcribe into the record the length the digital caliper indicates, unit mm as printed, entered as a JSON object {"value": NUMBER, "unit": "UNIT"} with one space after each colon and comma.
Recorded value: {"value": 1.19, "unit": "mm"}
